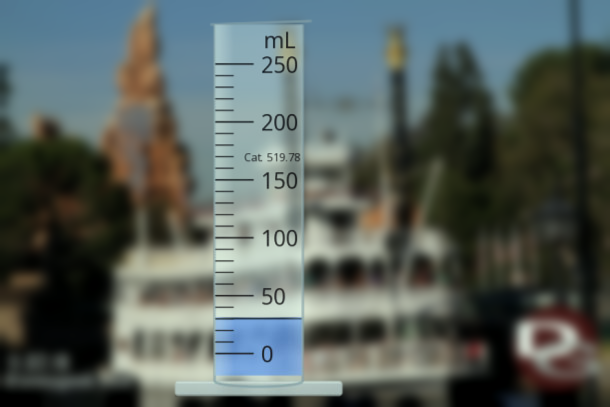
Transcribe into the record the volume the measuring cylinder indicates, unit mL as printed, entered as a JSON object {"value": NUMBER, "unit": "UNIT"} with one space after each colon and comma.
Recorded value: {"value": 30, "unit": "mL"}
